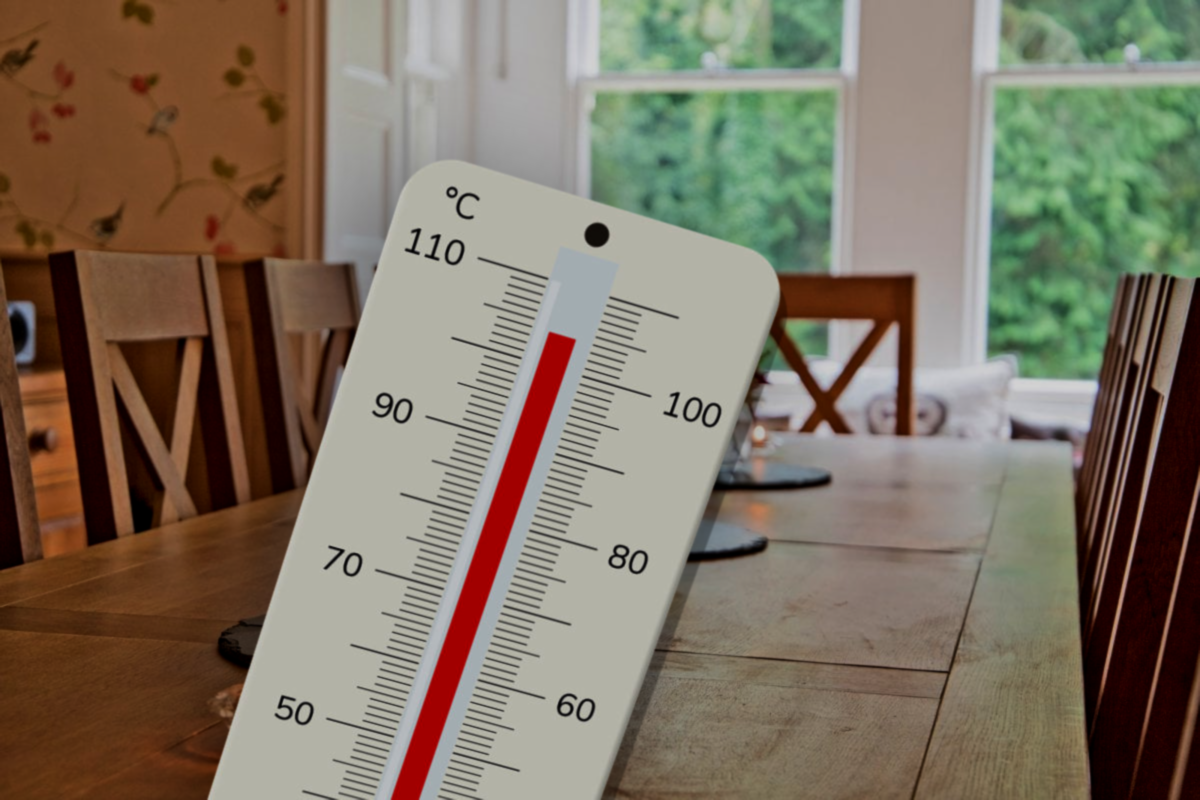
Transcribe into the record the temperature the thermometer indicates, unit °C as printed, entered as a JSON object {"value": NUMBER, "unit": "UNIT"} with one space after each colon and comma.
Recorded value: {"value": 104, "unit": "°C"}
